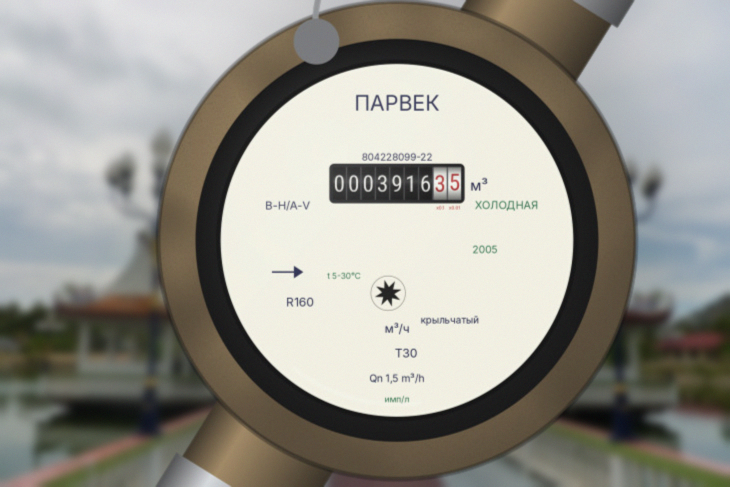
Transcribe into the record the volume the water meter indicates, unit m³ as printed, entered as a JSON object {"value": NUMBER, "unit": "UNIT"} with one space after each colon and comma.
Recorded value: {"value": 3916.35, "unit": "m³"}
